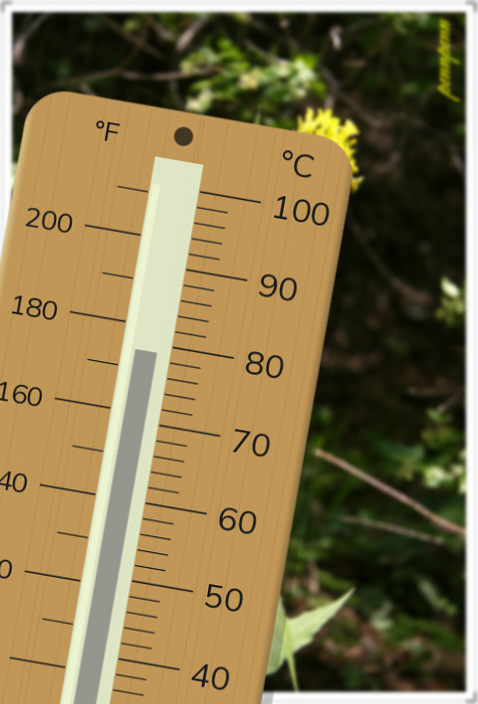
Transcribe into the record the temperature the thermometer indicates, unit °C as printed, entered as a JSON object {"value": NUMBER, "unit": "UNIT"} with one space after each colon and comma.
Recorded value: {"value": 79, "unit": "°C"}
